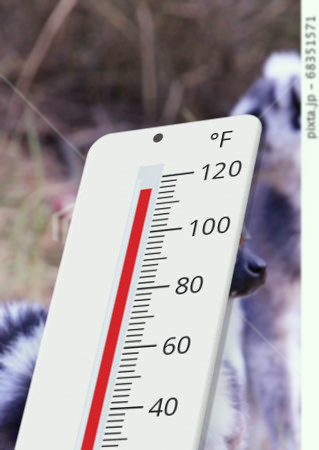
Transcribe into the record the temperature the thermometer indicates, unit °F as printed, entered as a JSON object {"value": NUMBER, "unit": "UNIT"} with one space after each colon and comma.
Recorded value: {"value": 116, "unit": "°F"}
